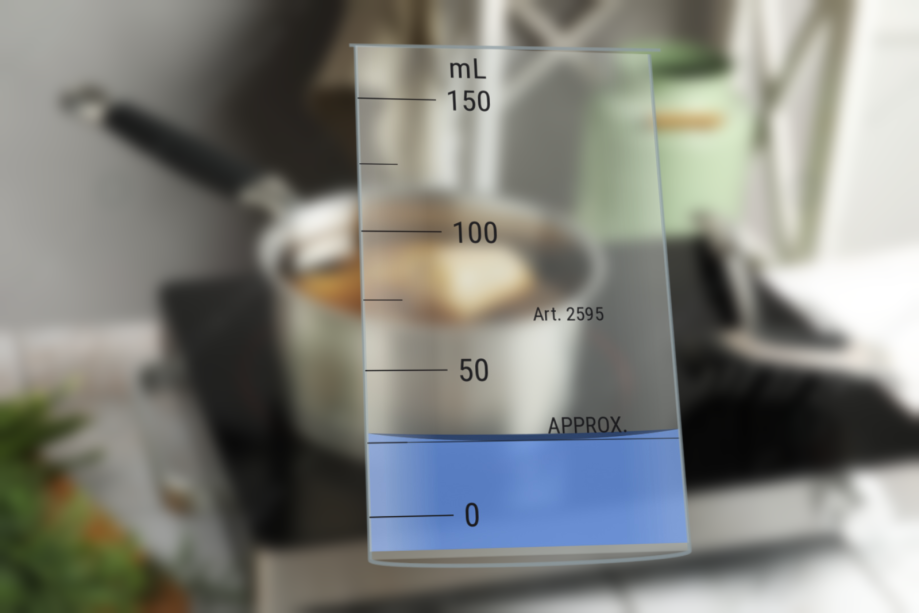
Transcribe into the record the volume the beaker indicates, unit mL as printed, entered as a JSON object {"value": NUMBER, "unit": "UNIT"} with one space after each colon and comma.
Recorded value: {"value": 25, "unit": "mL"}
